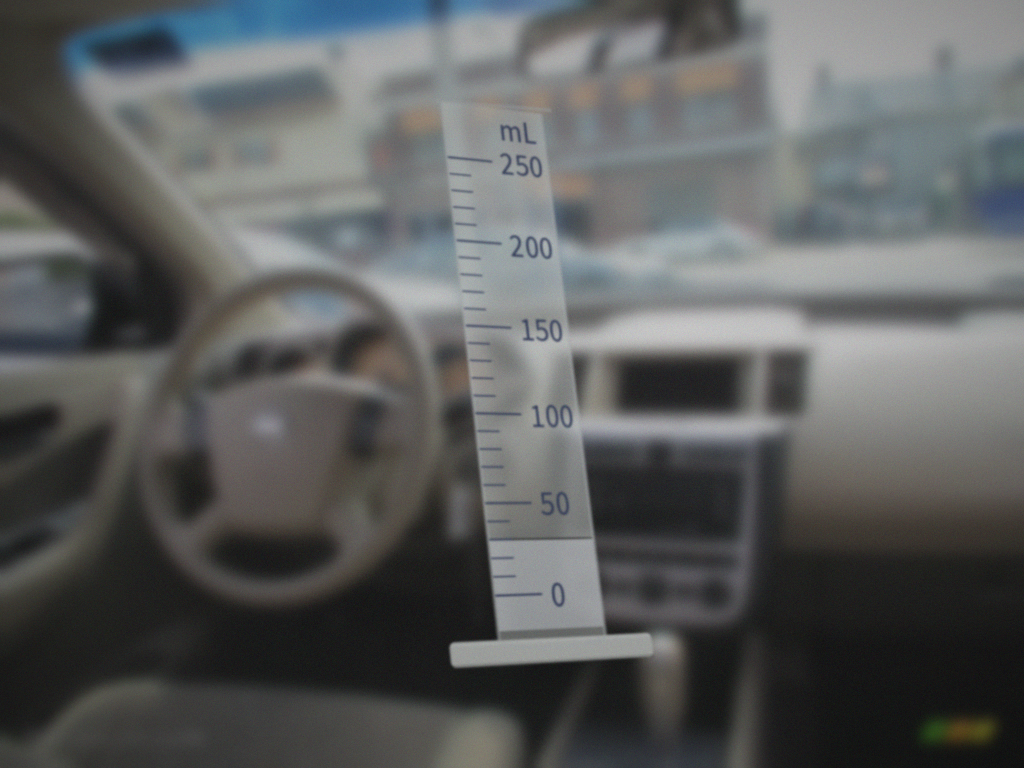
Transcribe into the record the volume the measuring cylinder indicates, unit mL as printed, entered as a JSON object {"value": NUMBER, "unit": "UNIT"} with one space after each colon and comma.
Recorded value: {"value": 30, "unit": "mL"}
